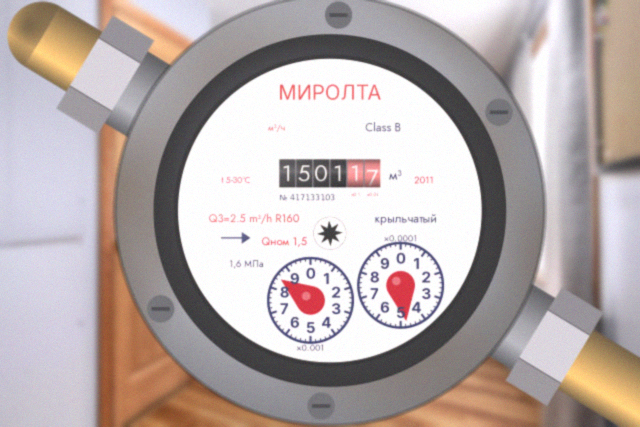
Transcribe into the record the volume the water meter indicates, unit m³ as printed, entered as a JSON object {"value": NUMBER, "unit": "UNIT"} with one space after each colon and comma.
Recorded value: {"value": 1501.1684, "unit": "m³"}
